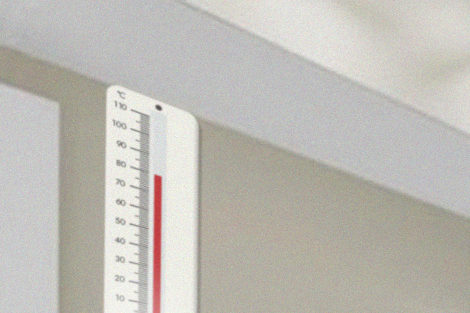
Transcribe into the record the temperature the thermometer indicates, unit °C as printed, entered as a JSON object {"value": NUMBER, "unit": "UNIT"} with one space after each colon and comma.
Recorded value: {"value": 80, "unit": "°C"}
